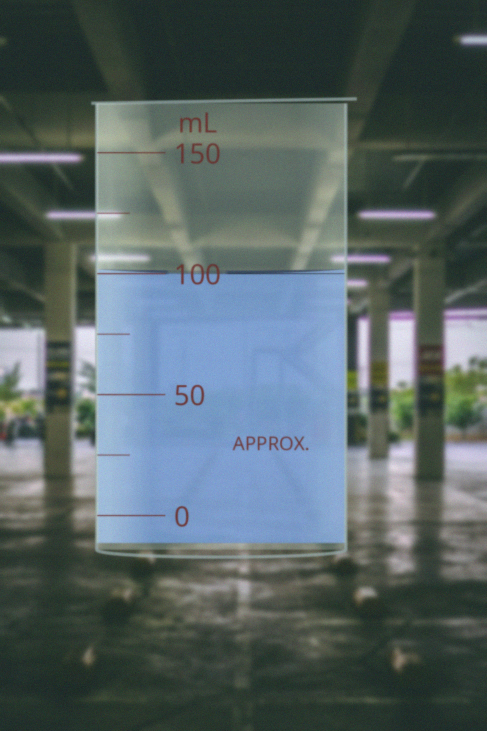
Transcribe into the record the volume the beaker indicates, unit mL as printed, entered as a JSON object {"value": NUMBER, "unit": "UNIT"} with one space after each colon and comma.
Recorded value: {"value": 100, "unit": "mL"}
